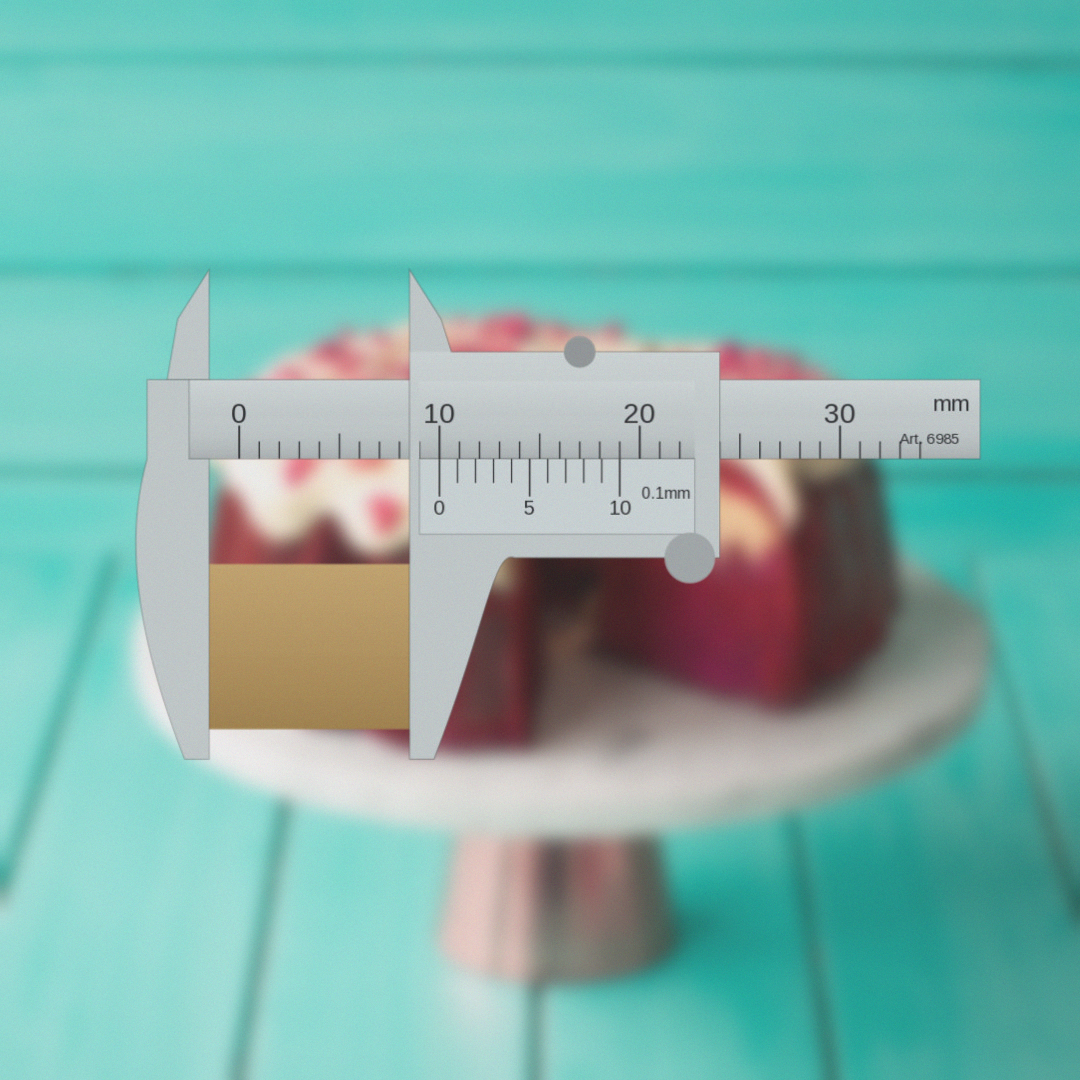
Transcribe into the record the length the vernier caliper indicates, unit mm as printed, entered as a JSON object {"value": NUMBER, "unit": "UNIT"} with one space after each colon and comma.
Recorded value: {"value": 10.0, "unit": "mm"}
